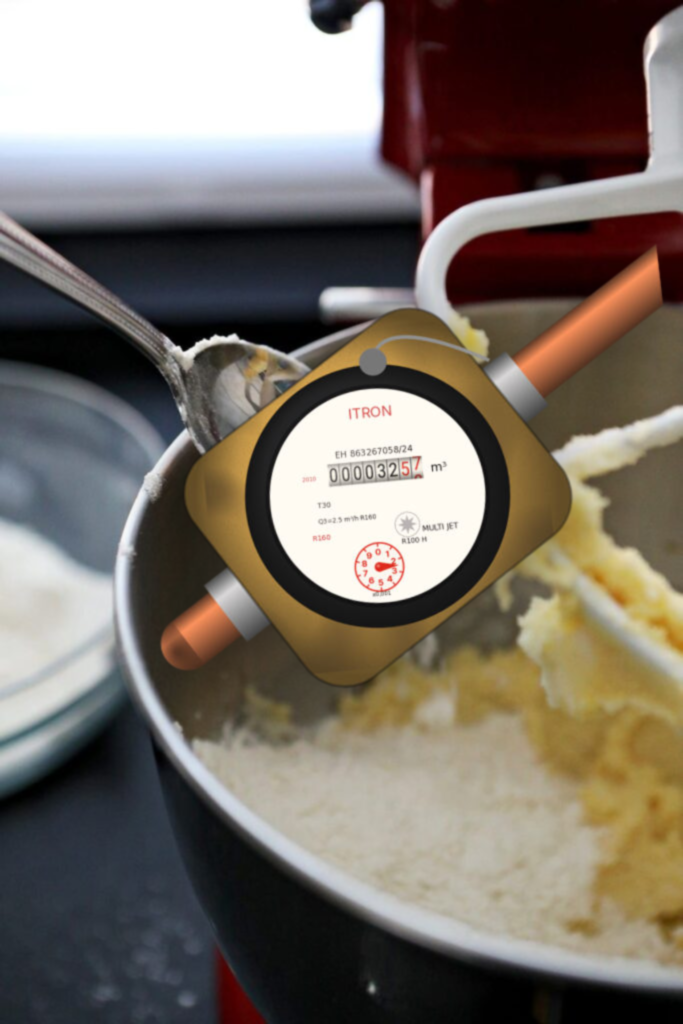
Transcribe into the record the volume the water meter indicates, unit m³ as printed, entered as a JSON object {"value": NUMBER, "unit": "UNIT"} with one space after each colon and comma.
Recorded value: {"value": 32.572, "unit": "m³"}
